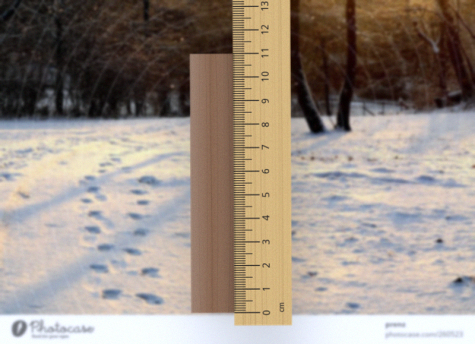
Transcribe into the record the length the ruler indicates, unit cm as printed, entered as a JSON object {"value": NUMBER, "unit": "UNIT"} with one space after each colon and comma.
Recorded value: {"value": 11, "unit": "cm"}
